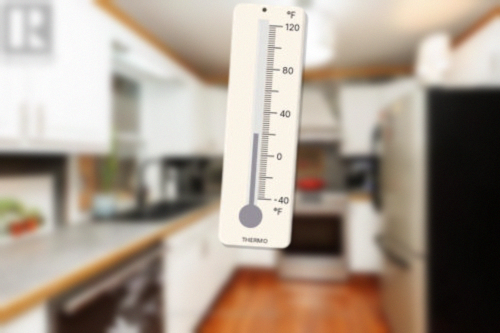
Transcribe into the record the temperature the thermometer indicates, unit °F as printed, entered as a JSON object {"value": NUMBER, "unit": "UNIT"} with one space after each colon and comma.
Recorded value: {"value": 20, "unit": "°F"}
